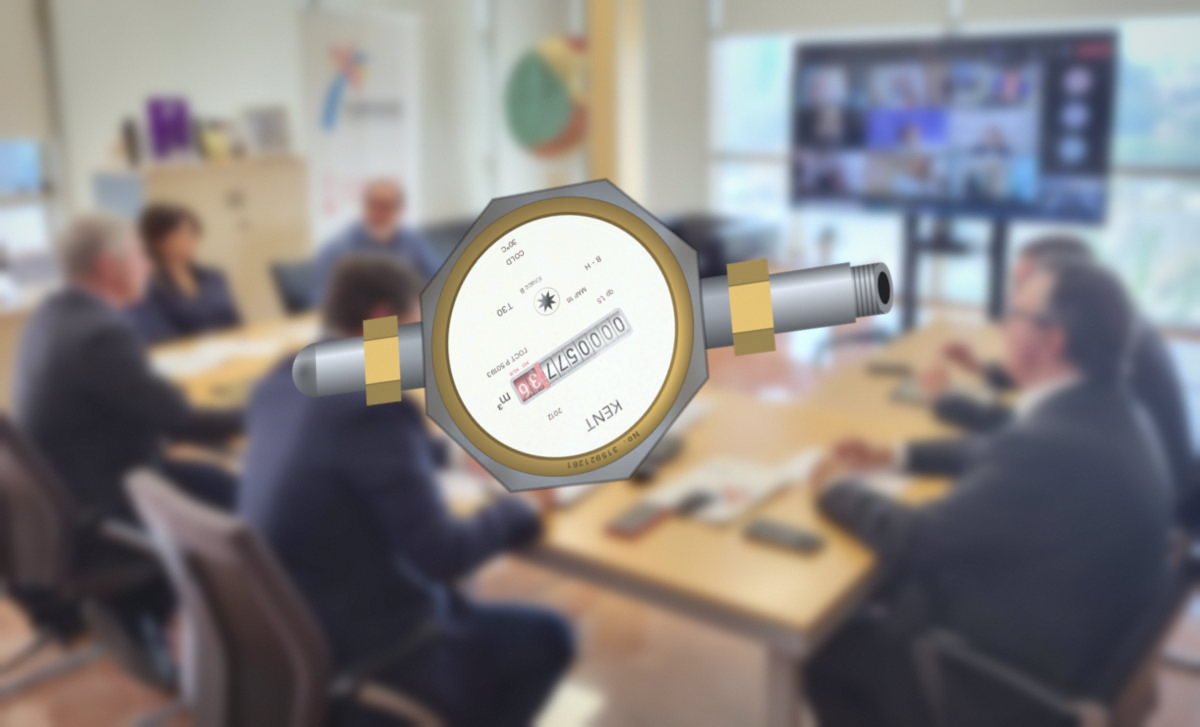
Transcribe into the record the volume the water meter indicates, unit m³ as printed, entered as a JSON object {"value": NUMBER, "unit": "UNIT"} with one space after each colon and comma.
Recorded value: {"value": 577.36, "unit": "m³"}
